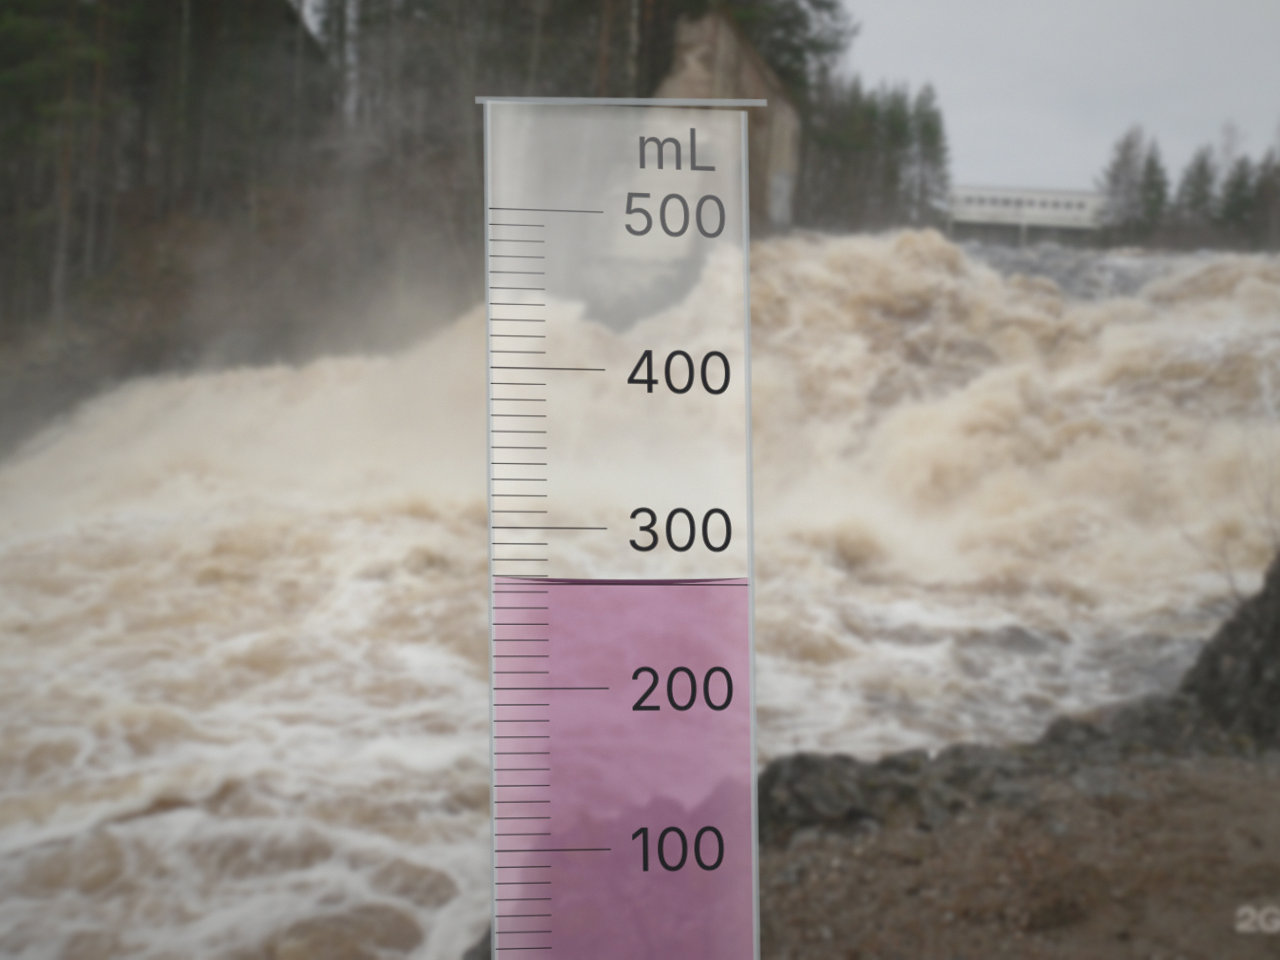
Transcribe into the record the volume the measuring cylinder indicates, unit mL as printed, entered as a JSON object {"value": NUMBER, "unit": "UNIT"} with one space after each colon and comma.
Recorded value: {"value": 265, "unit": "mL"}
